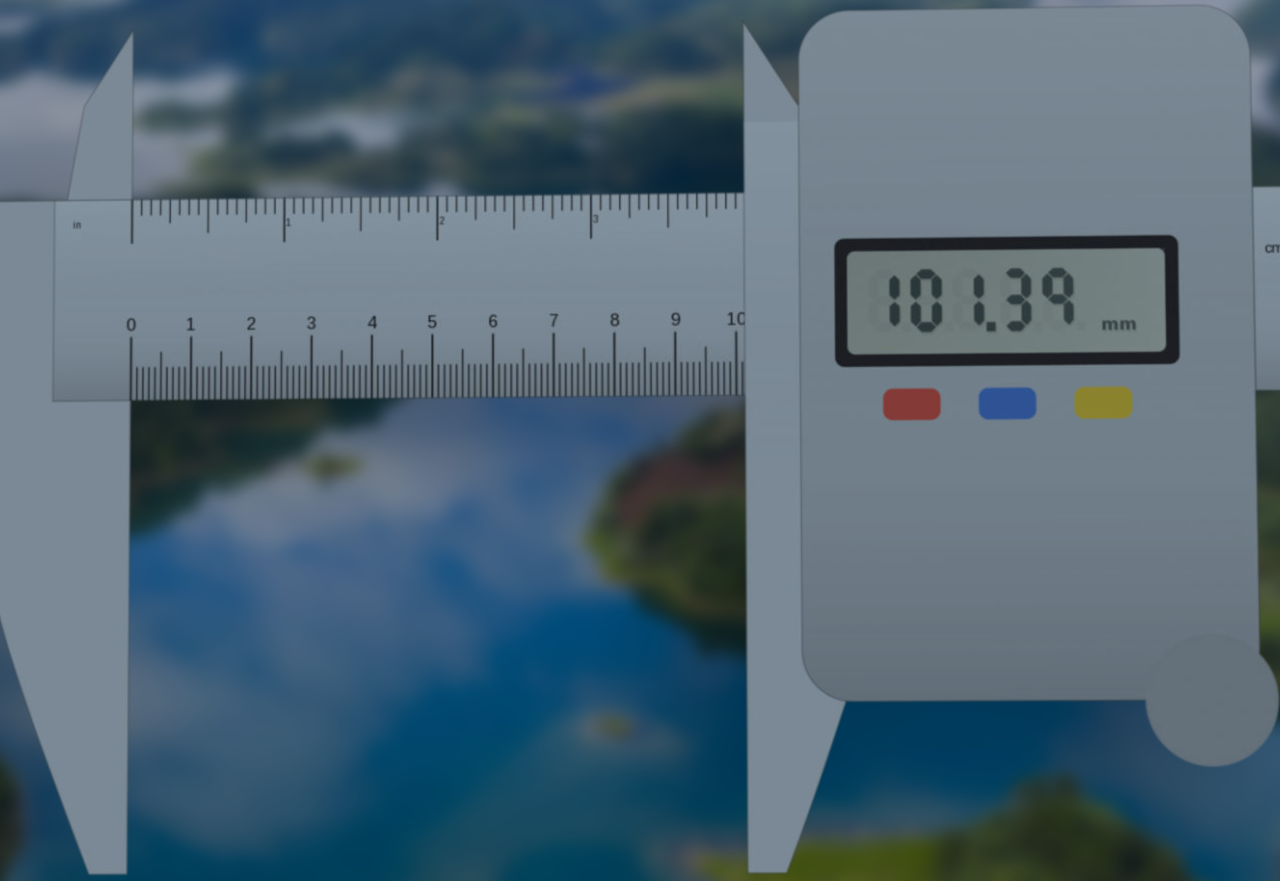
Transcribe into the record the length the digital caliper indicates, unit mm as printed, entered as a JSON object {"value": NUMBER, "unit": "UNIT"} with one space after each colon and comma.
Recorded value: {"value": 101.39, "unit": "mm"}
